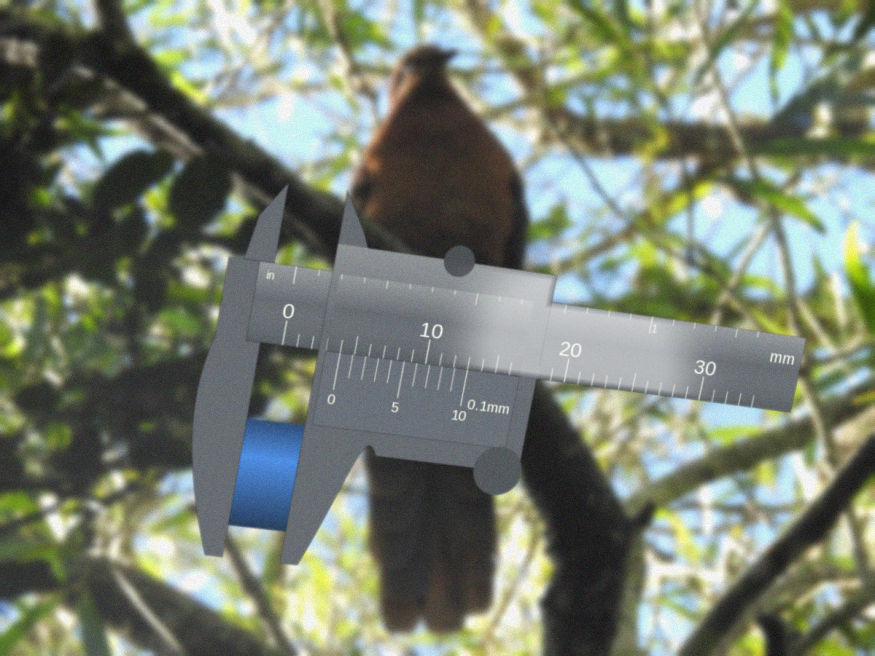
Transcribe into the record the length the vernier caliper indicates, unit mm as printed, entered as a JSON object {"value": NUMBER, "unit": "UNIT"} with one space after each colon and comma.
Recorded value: {"value": 4.0, "unit": "mm"}
